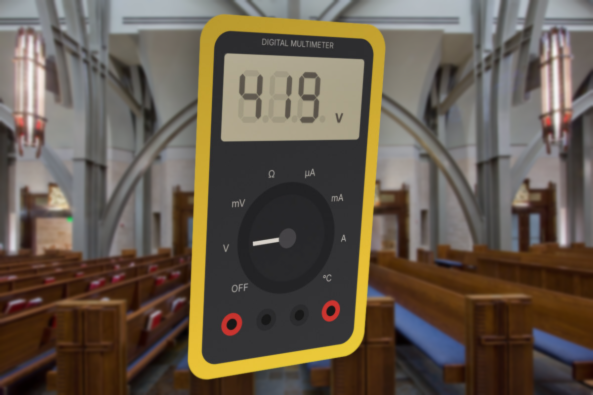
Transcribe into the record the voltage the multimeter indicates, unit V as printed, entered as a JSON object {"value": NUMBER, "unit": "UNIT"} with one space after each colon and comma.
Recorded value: {"value": 419, "unit": "V"}
